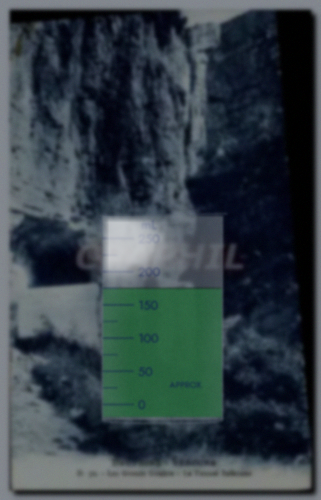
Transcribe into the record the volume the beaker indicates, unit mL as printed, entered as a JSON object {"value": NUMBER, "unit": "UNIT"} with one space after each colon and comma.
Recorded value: {"value": 175, "unit": "mL"}
